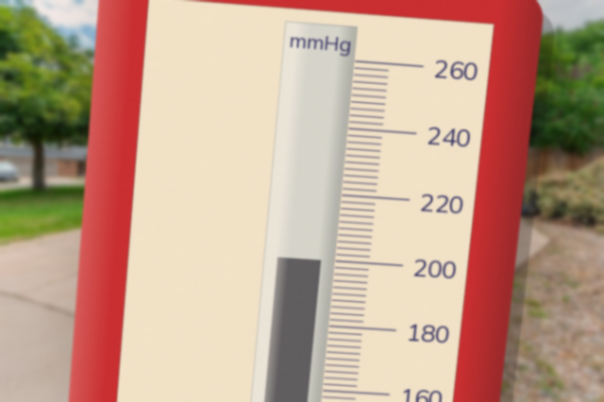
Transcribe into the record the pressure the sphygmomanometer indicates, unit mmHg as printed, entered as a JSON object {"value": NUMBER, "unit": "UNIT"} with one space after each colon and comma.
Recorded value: {"value": 200, "unit": "mmHg"}
